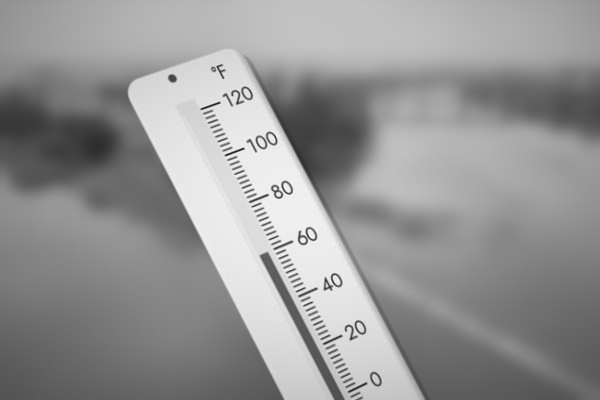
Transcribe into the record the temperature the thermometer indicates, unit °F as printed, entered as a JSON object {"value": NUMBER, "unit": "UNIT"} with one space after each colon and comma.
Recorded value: {"value": 60, "unit": "°F"}
